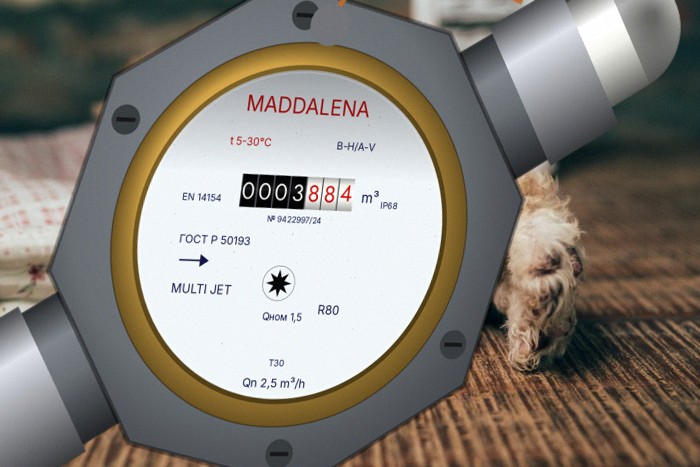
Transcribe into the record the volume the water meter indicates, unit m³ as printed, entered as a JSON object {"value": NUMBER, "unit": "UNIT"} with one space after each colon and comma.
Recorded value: {"value": 3.884, "unit": "m³"}
